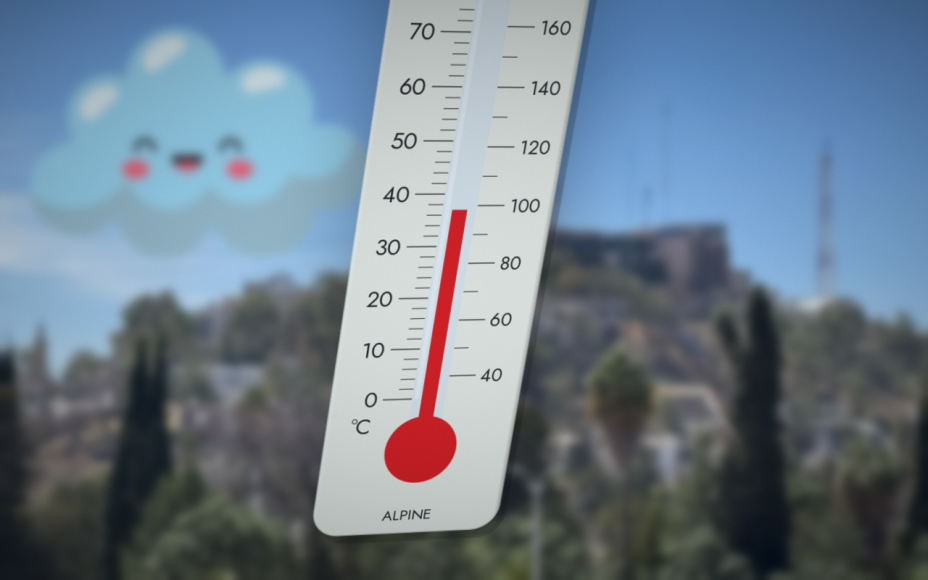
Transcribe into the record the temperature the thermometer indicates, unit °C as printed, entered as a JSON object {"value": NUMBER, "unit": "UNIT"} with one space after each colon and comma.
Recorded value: {"value": 37, "unit": "°C"}
